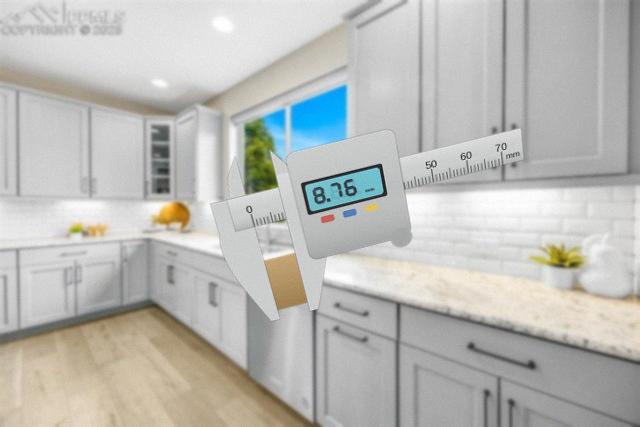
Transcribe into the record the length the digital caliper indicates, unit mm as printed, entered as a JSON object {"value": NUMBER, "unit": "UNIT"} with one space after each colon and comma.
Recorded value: {"value": 8.76, "unit": "mm"}
